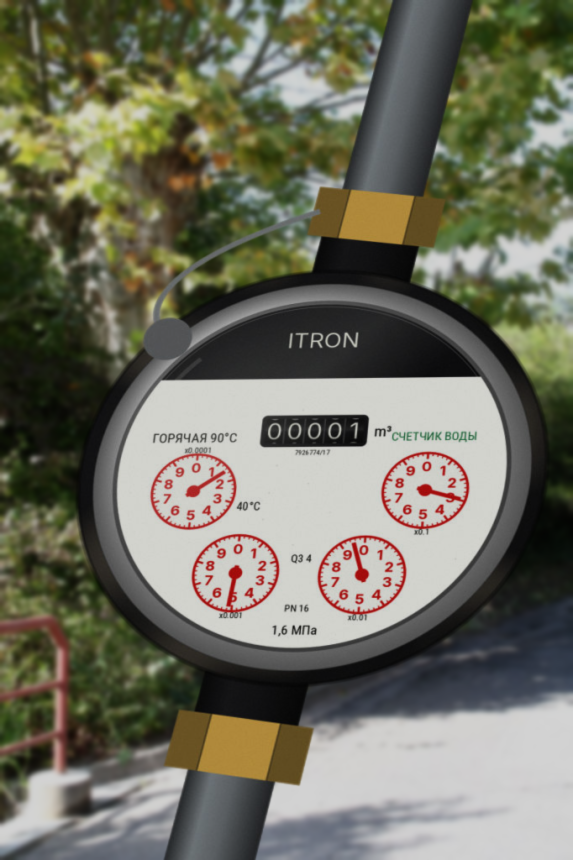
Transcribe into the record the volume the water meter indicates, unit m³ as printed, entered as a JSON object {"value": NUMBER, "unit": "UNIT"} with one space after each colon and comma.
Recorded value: {"value": 1.2951, "unit": "m³"}
